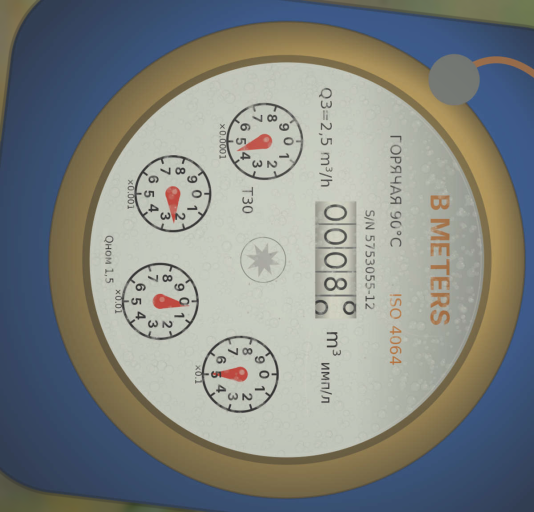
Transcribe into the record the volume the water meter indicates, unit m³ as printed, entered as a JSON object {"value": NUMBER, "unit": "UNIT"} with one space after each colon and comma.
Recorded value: {"value": 88.5024, "unit": "m³"}
